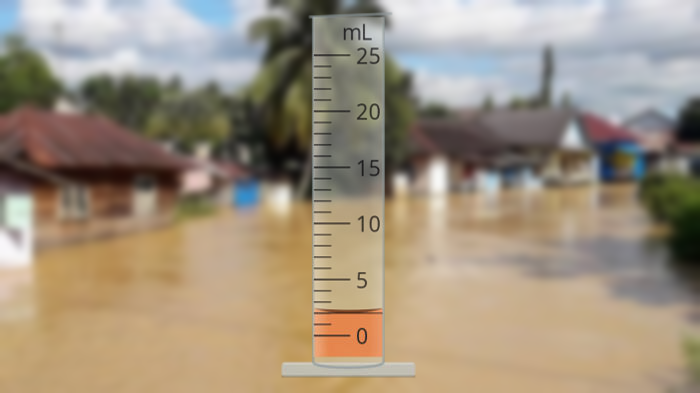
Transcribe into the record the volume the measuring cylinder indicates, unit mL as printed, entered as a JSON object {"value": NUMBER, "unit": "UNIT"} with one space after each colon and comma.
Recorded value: {"value": 2, "unit": "mL"}
